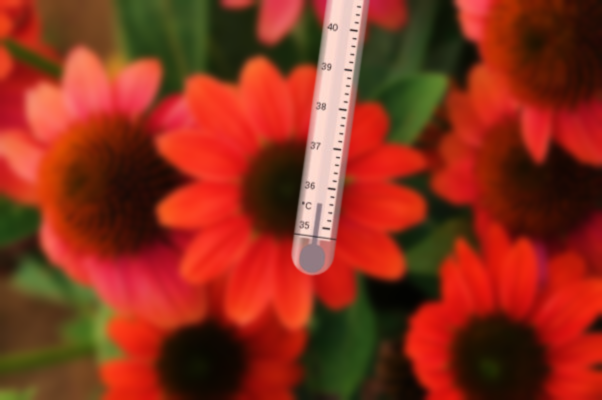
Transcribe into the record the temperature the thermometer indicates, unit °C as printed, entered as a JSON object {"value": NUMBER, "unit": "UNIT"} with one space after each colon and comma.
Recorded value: {"value": 35.6, "unit": "°C"}
